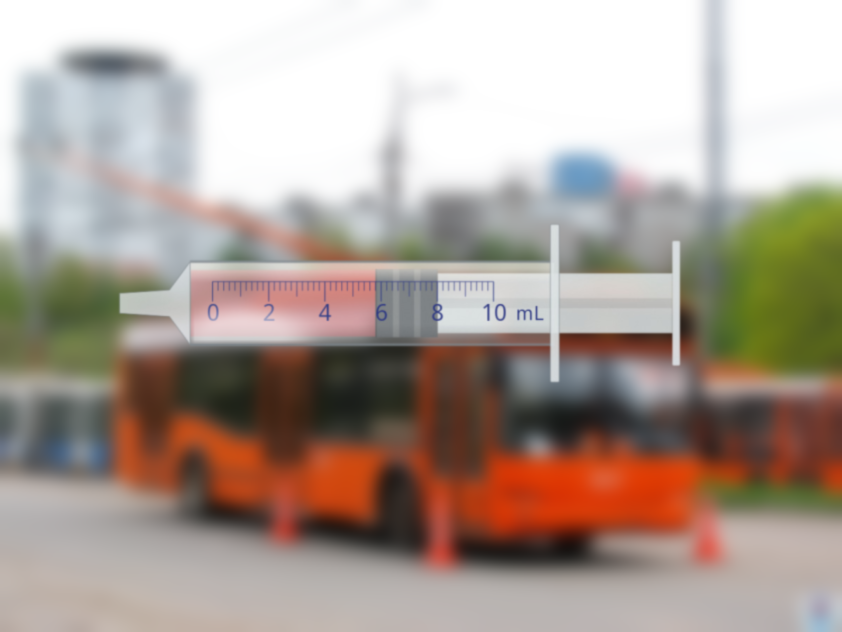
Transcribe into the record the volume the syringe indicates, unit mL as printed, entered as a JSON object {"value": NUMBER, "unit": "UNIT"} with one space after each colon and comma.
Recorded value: {"value": 5.8, "unit": "mL"}
